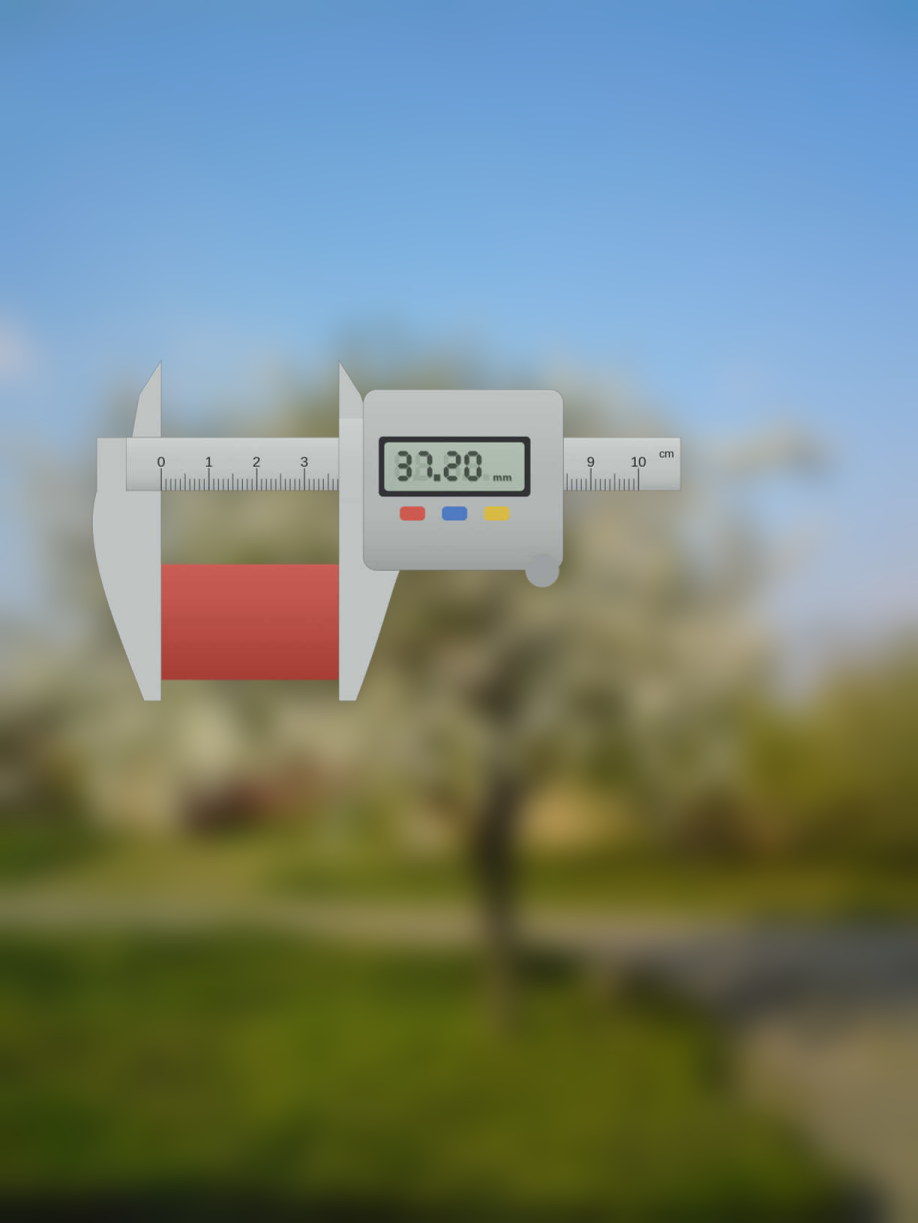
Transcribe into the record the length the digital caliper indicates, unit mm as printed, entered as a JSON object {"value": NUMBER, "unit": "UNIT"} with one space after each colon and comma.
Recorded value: {"value": 37.20, "unit": "mm"}
